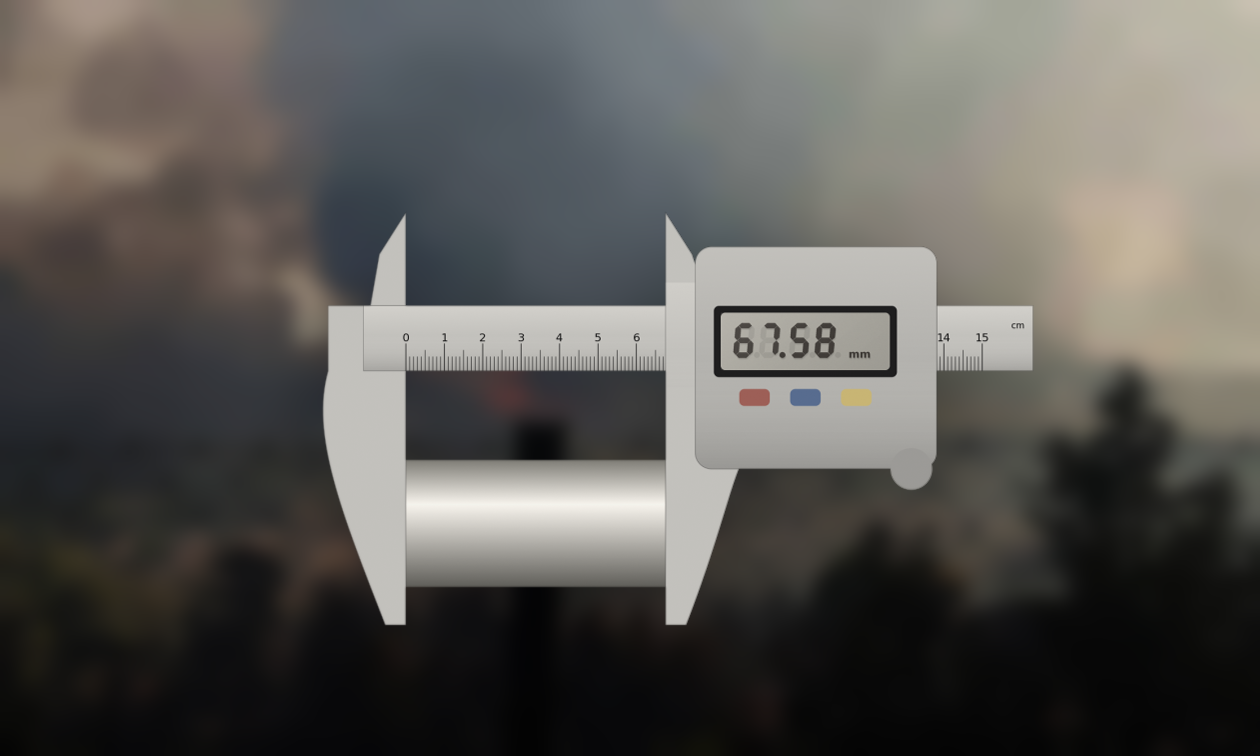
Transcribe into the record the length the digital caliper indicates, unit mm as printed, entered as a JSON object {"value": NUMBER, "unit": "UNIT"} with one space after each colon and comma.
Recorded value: {"value": 67.58, "unit": "mm"}
